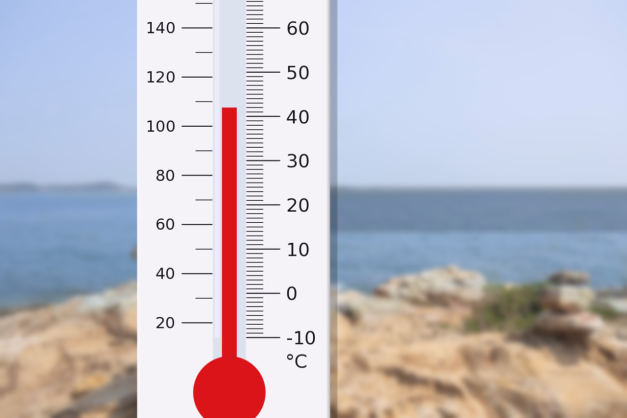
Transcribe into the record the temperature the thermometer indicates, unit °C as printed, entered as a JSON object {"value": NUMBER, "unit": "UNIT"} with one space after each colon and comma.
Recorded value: {"value": 42, "unit": "°C"}
